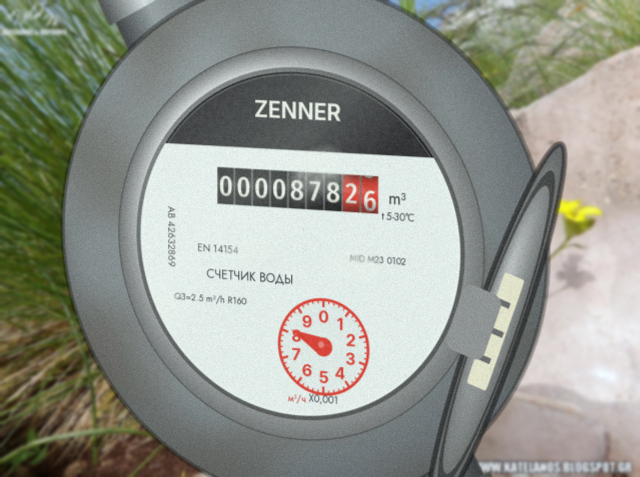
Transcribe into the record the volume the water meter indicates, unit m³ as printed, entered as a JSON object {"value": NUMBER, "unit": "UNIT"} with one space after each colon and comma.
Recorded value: {"value": 878.258, "unit": "m³"}
